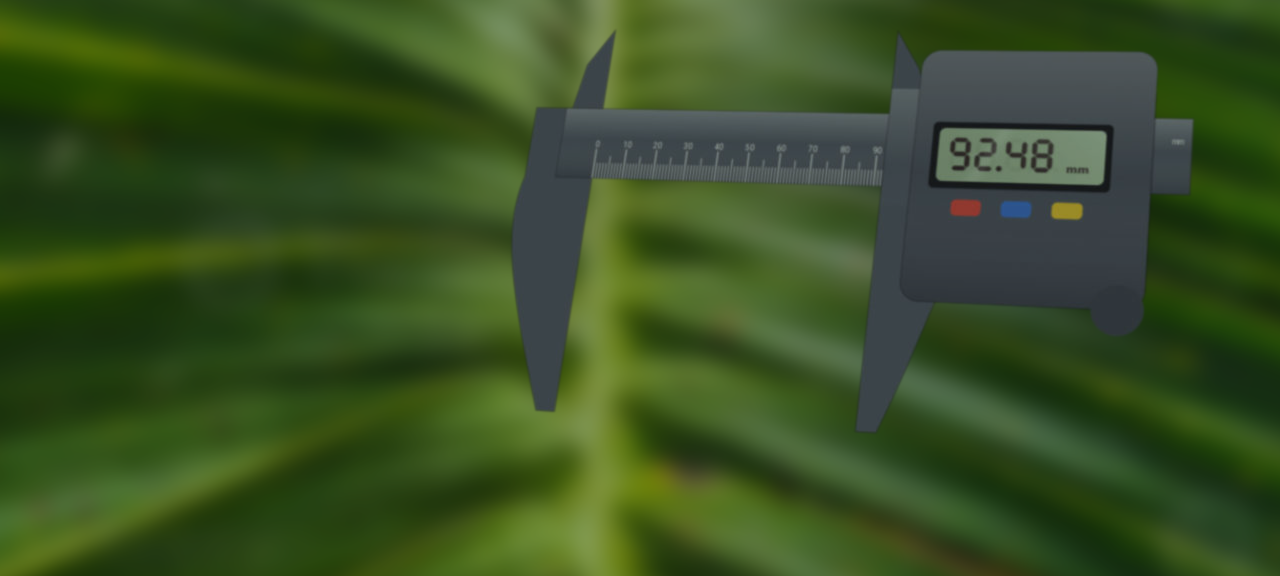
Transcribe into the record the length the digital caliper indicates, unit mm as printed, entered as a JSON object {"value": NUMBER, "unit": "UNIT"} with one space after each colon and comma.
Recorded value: {"value": 92.48, "unit": "mm"}
